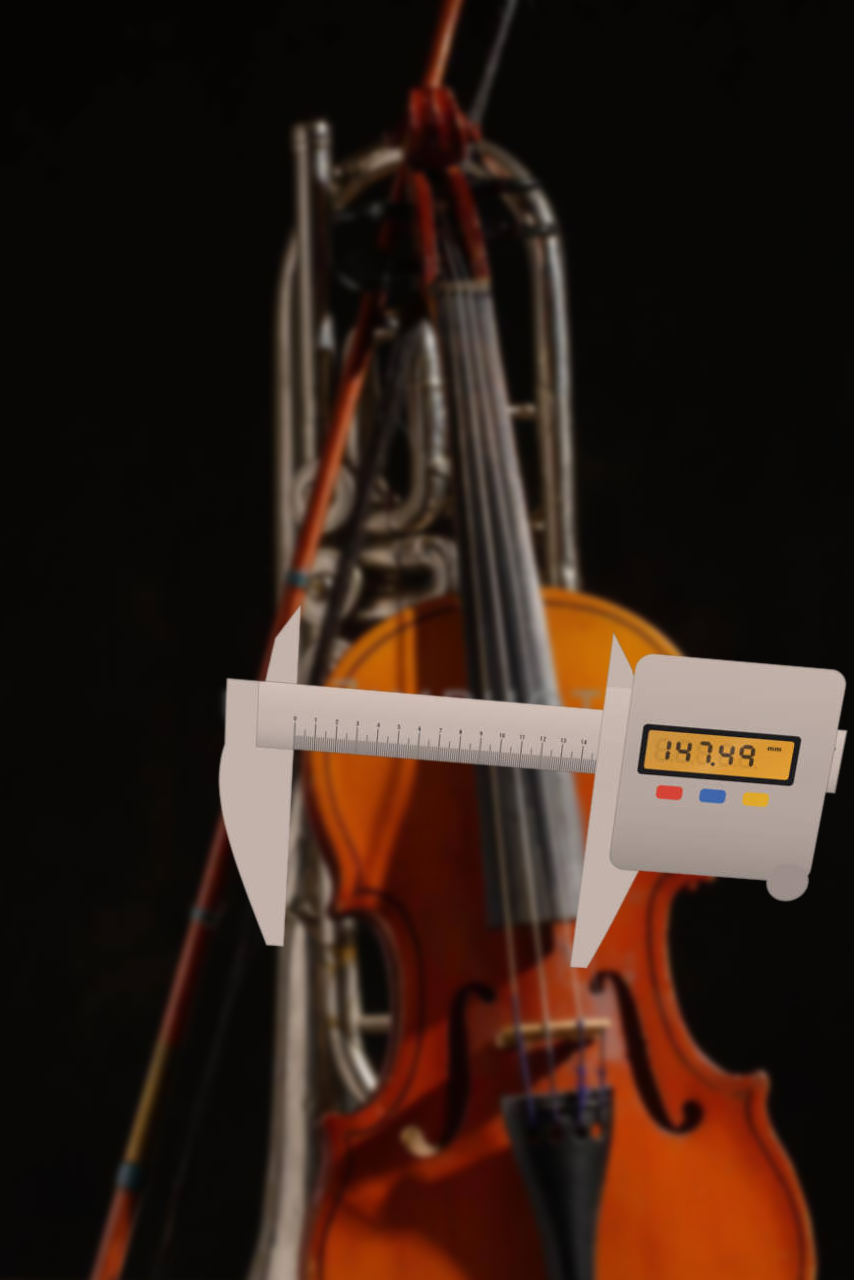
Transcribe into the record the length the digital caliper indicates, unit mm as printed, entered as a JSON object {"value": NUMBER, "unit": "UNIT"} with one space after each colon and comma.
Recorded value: {"value": 147.49, "unit": "mm"}
